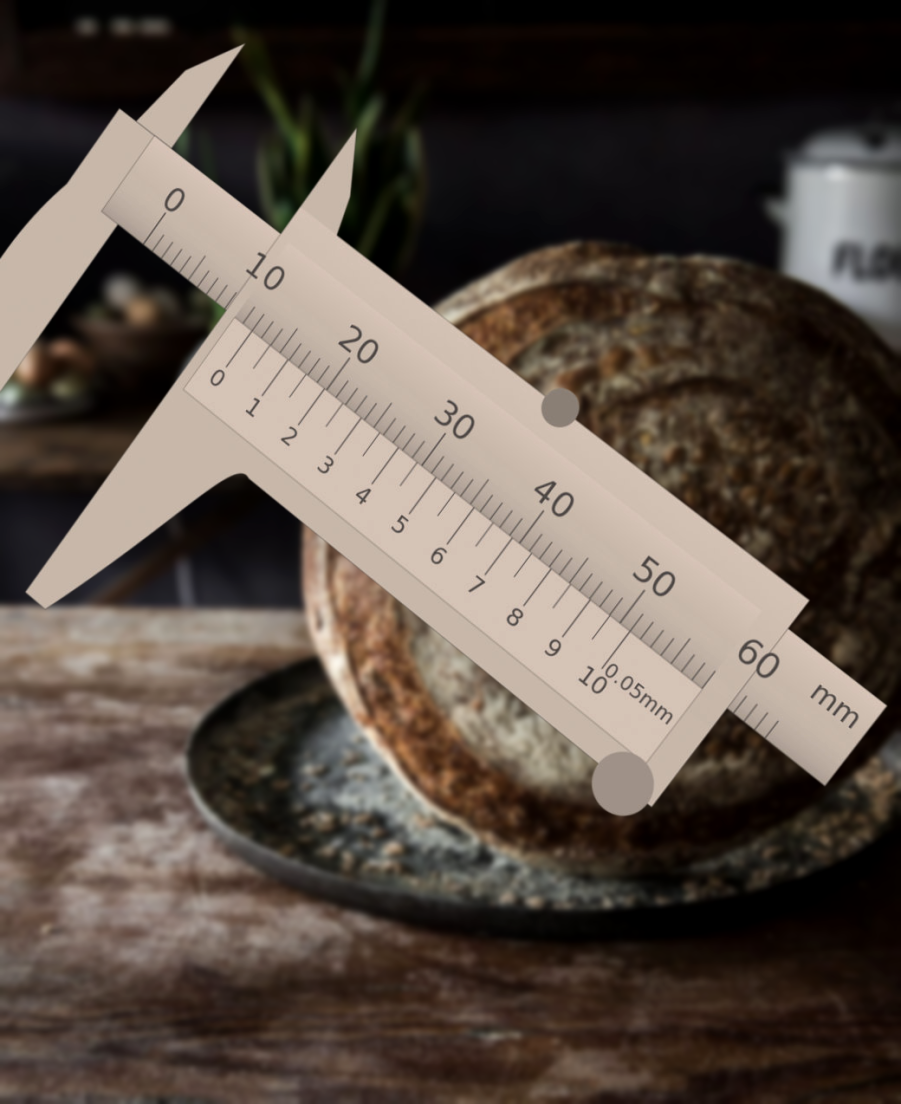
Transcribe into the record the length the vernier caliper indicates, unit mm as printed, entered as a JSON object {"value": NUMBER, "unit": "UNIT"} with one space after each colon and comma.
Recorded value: {"value": 12.0, "unit": "mm"}
